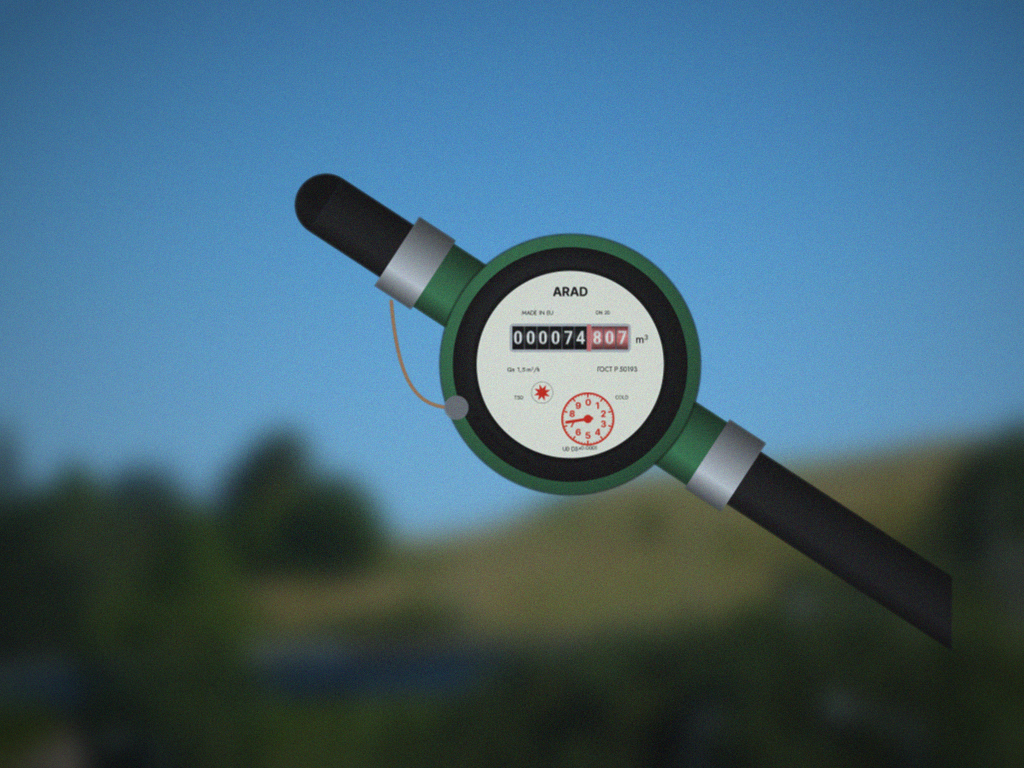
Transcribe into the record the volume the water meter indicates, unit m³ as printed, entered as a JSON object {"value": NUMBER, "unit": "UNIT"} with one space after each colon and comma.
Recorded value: {"value": 74.8077, "unit": "m³"}
